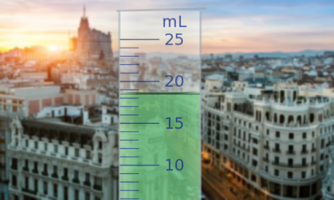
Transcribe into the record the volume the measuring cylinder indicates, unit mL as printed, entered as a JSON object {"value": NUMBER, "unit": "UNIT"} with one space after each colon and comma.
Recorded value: {"value": 18.5, "unit": "mL"}
